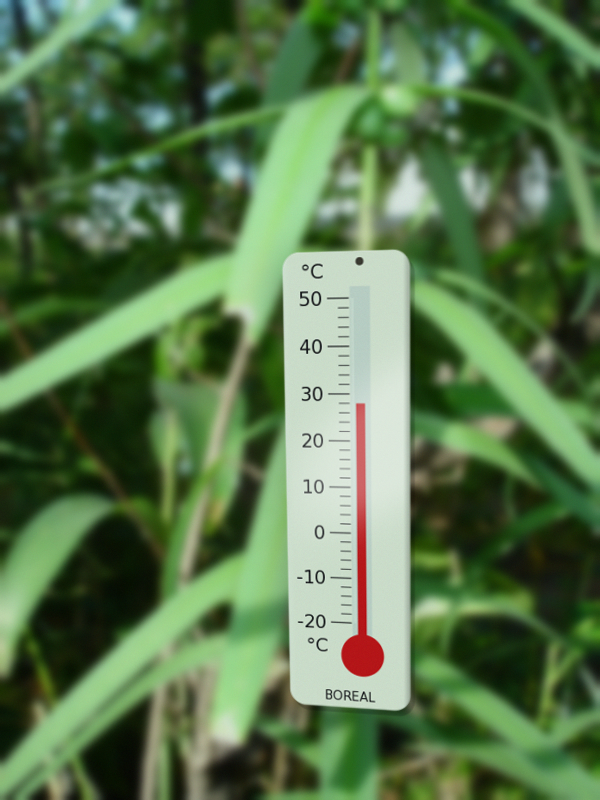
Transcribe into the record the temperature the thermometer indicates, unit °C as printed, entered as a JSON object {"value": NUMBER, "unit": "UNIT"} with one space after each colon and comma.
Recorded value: {"value": 28, "unit": "°C"}
